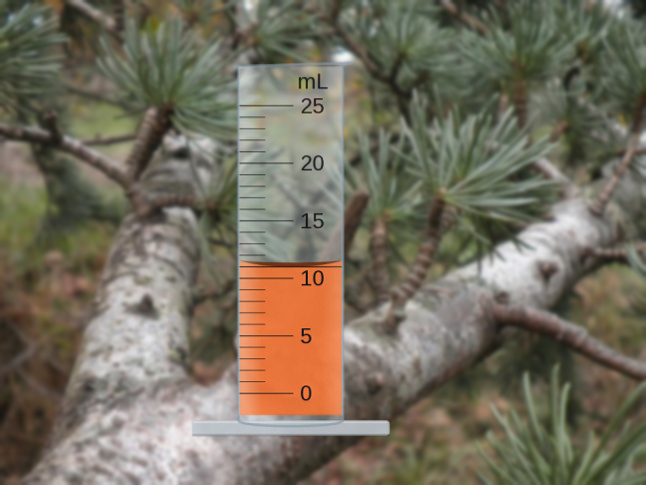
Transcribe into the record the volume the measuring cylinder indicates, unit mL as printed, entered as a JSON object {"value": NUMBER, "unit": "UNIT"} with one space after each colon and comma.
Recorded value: {"value": 11, "unit": "mL"}
